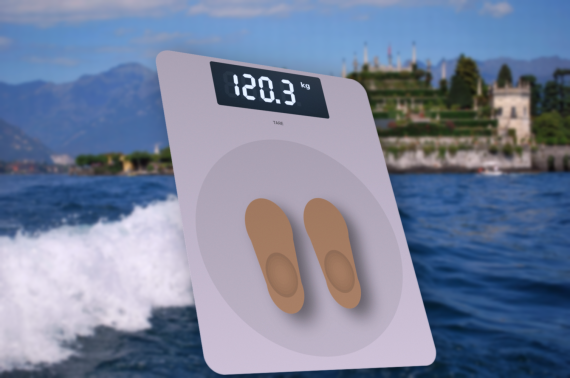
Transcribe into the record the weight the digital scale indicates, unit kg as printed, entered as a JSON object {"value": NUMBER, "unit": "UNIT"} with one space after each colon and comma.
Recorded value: {"value": 120.3, "unit": "kg"}
